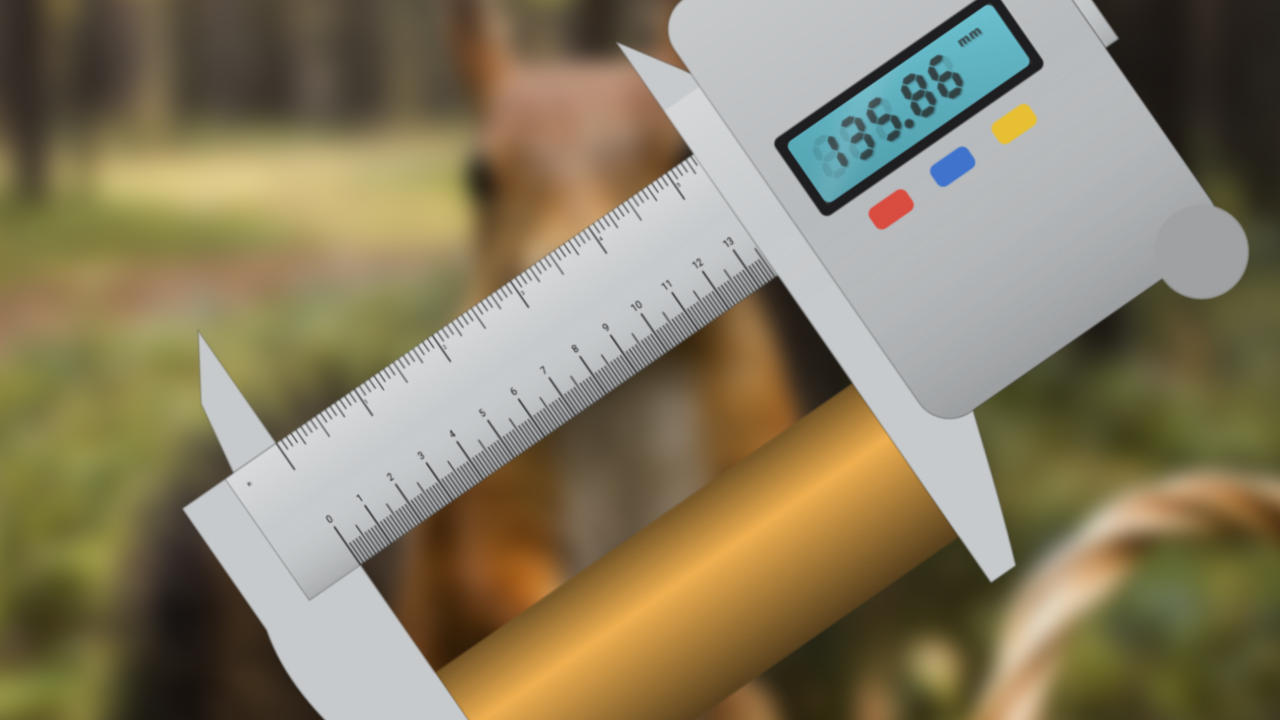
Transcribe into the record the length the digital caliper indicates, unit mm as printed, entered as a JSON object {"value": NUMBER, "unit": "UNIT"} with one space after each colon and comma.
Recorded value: {"value": 135.86, "unit": "mm"}
